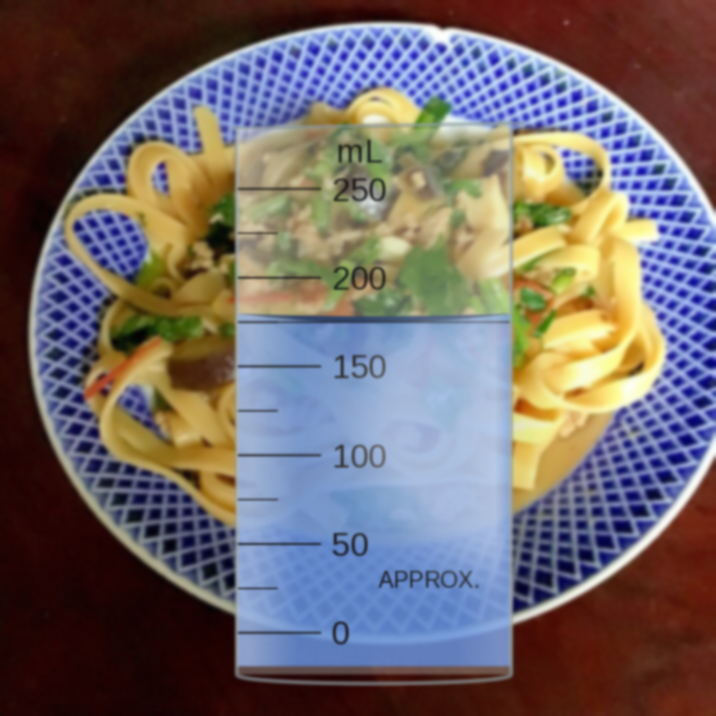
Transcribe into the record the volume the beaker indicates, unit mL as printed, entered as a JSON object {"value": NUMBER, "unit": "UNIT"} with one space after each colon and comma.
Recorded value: {"value": 175, "unit": "mL"}
